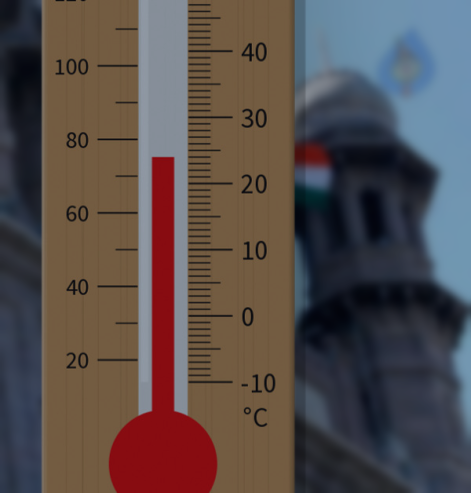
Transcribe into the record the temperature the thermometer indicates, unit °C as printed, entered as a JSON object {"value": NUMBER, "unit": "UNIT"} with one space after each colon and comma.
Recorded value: {"value": 24, "unit": "°C"}
